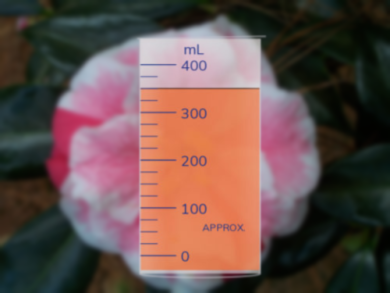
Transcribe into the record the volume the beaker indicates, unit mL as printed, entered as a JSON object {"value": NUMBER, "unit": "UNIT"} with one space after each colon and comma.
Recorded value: {"value": 350, "unit": "mL"}
